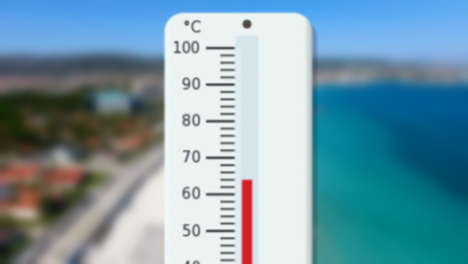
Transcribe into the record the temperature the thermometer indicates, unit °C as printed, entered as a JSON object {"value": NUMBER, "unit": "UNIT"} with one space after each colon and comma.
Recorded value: {"value": 64, "unit": "°C"}
